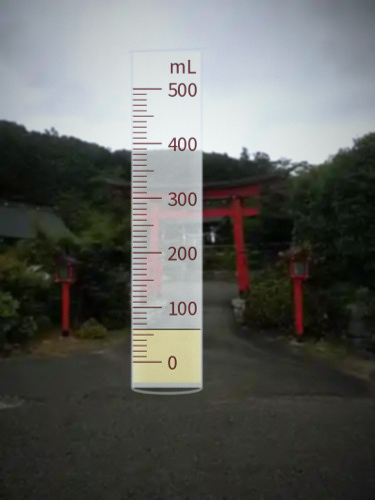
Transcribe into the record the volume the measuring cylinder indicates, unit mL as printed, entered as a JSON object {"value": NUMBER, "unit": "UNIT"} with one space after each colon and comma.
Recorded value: {"value": 60, "unit": "mL"}
